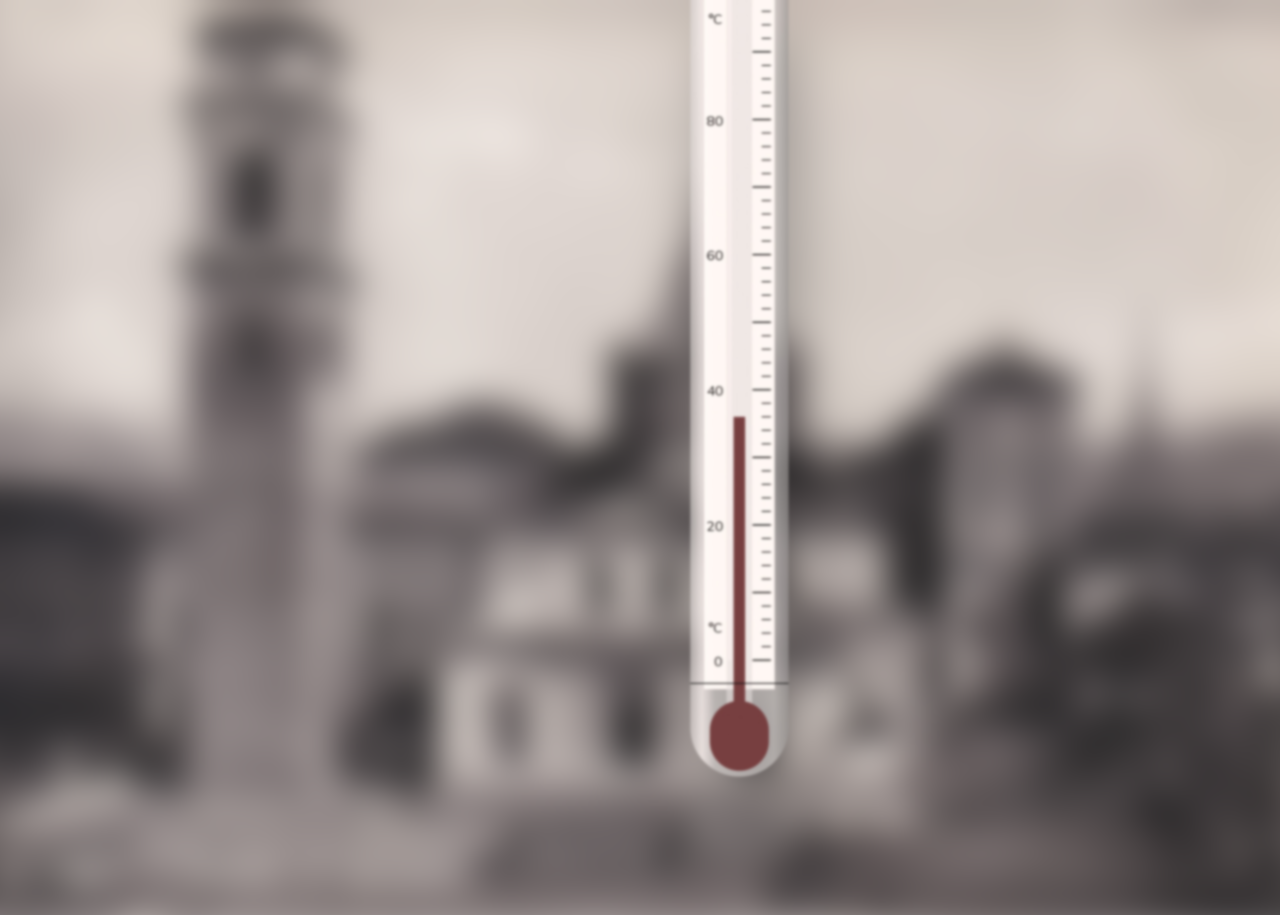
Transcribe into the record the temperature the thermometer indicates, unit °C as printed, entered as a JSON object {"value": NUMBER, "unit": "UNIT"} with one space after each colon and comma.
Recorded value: {"value": 36, "unit": "°C"}
